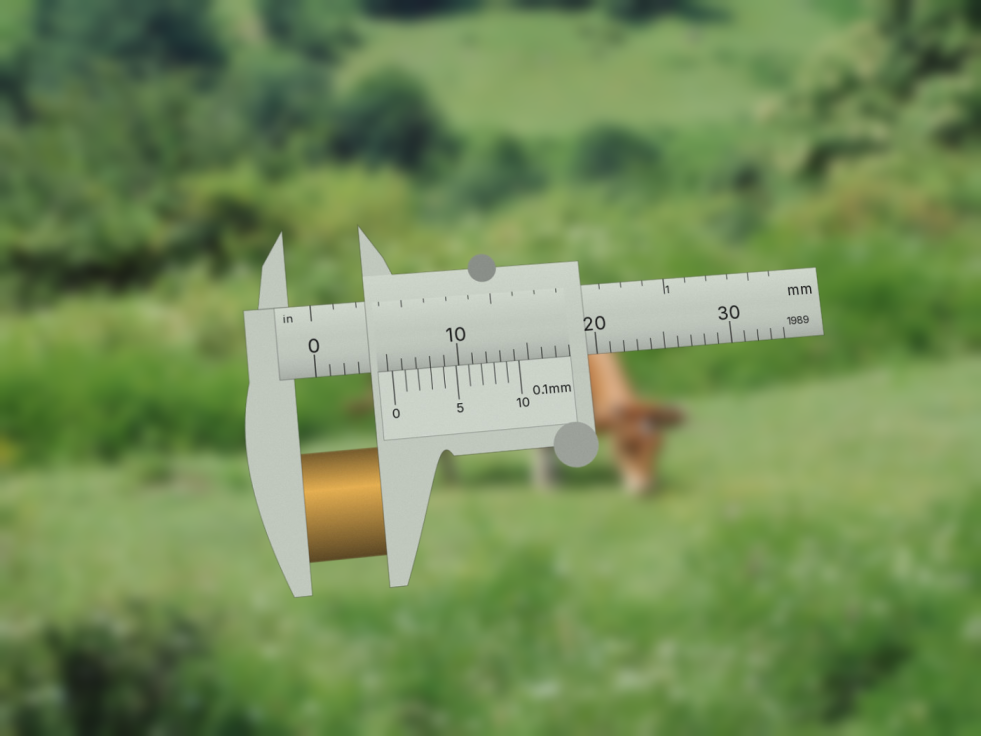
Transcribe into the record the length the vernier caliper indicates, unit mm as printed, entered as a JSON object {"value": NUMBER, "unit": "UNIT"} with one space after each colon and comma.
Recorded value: {"value": 5.3, "unit": "mm"}
